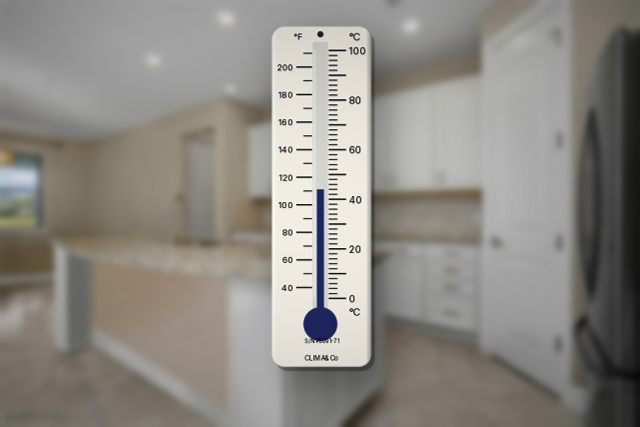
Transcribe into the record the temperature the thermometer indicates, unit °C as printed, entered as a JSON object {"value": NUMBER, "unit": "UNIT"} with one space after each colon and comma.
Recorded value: {"value": 44, "unit": "°C"}
